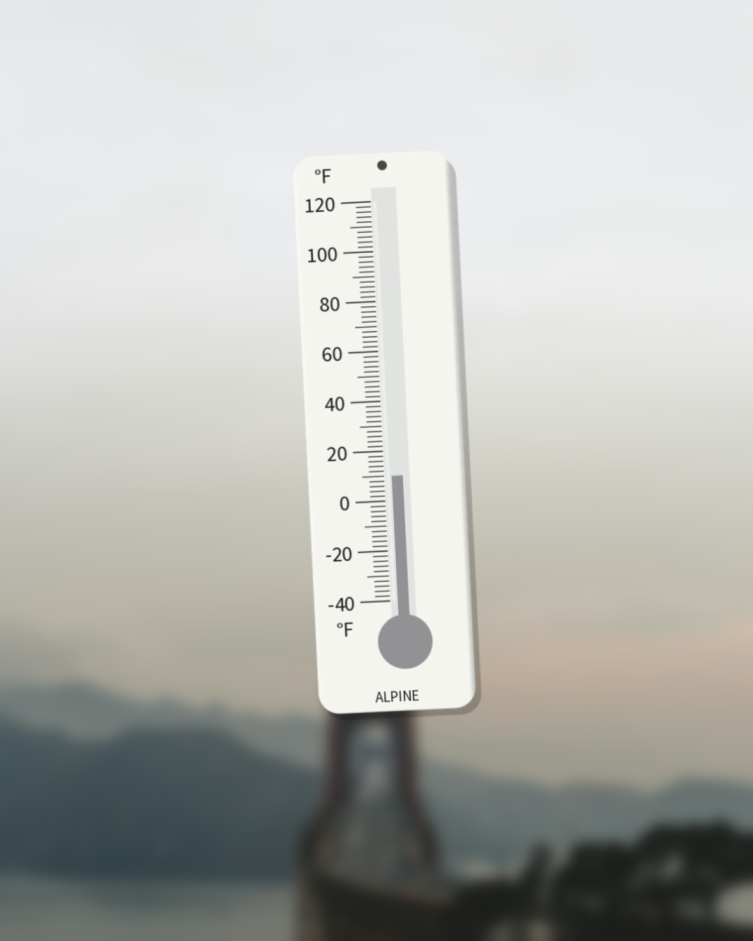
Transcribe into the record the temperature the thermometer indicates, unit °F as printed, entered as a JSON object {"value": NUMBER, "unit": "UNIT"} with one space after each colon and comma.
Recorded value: {"value": 10, "unit": "°F"}
